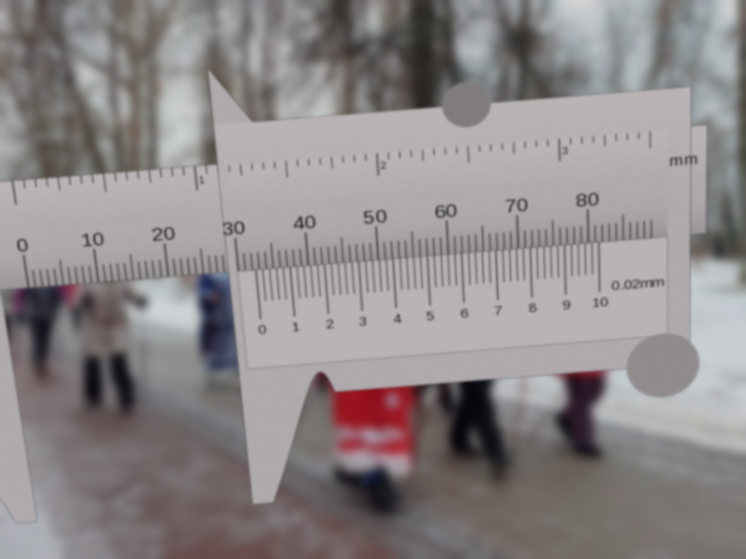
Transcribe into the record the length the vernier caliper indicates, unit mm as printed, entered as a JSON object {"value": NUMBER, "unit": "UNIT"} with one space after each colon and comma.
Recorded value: {"value": 32.5, "unit": "mm"}
